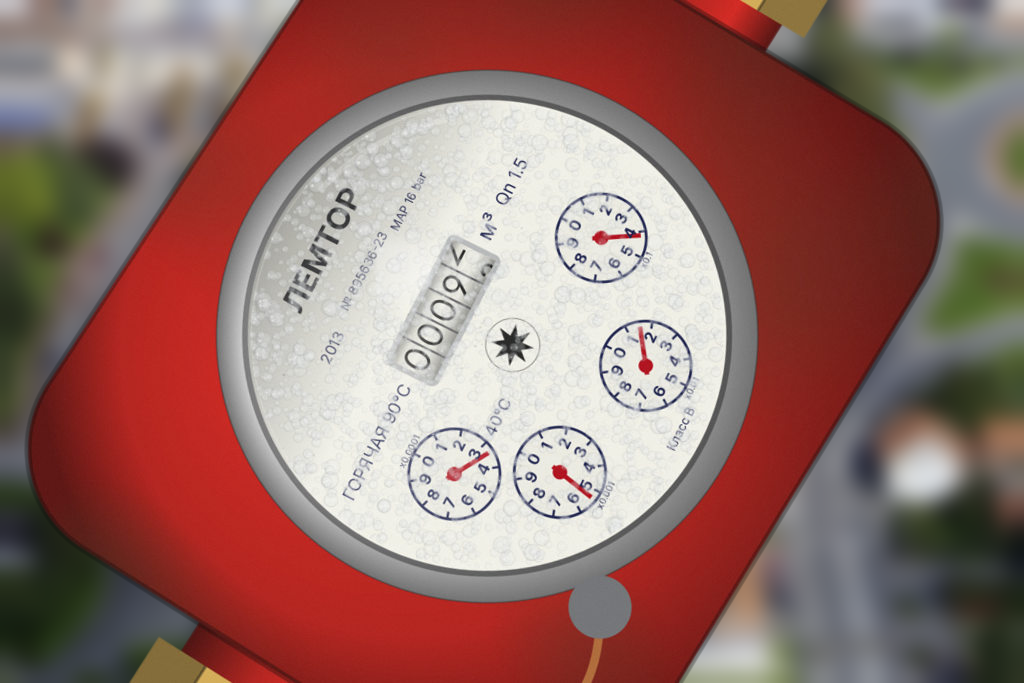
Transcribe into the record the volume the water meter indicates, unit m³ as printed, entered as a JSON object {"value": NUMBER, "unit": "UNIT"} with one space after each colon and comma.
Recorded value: {"value": 92.4153, "unit": "m³"}
